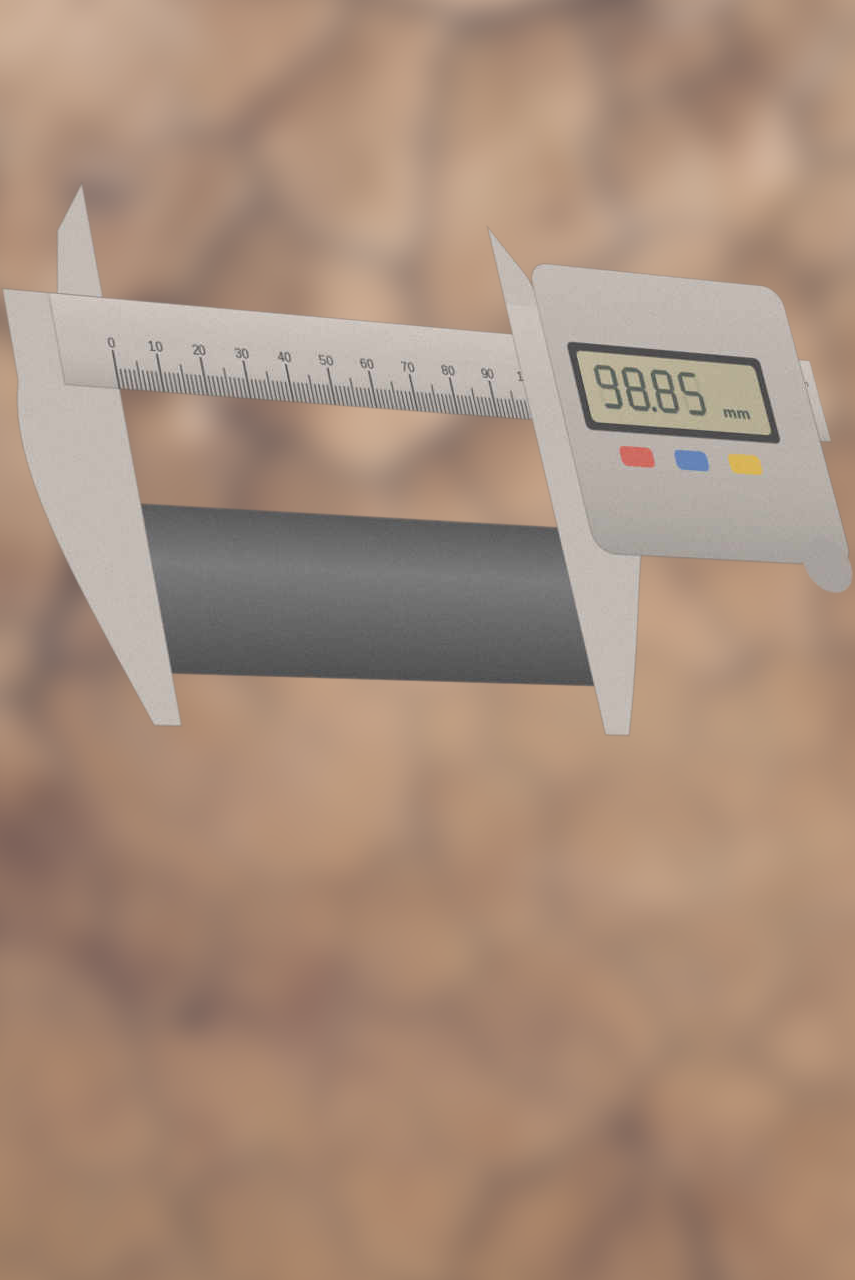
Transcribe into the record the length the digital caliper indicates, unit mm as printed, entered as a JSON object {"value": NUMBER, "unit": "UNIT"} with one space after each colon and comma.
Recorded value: {"value": 98.85, "unit": "mm"}
